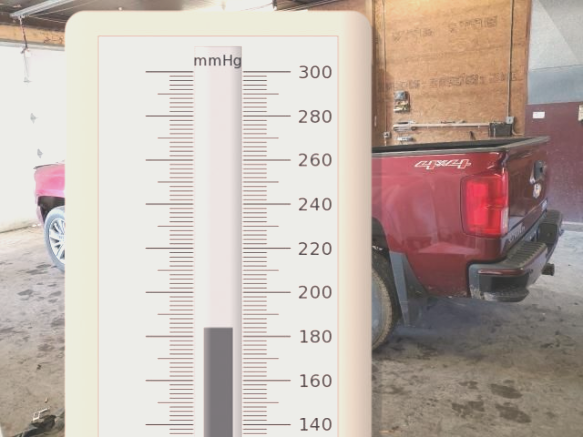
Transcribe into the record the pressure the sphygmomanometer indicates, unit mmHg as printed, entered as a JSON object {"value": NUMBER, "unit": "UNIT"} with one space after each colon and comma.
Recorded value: {"value": 184, "unit": "mmHg"}
